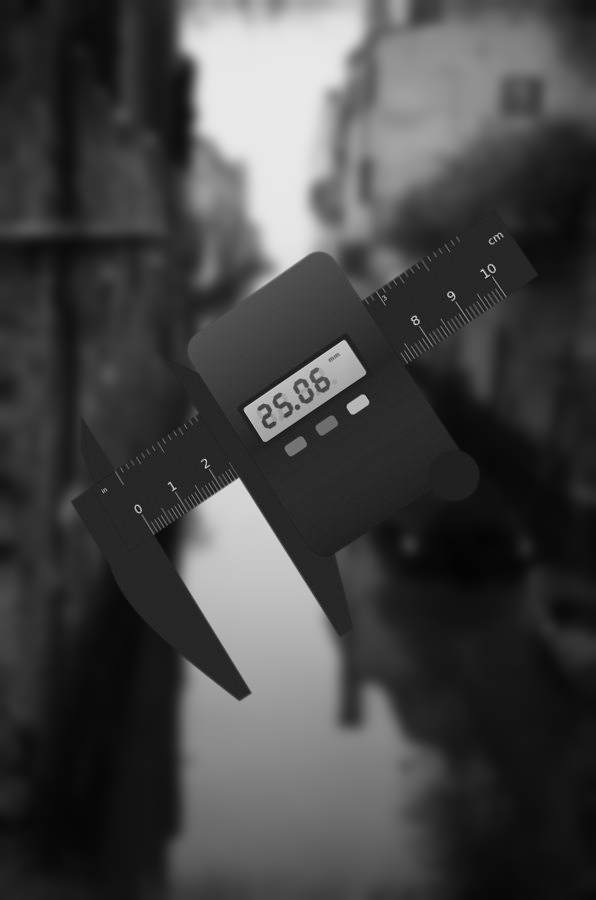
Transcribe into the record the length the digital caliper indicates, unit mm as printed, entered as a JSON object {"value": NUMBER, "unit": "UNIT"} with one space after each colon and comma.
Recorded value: {"value": 25.06, "unit": "mm"}
